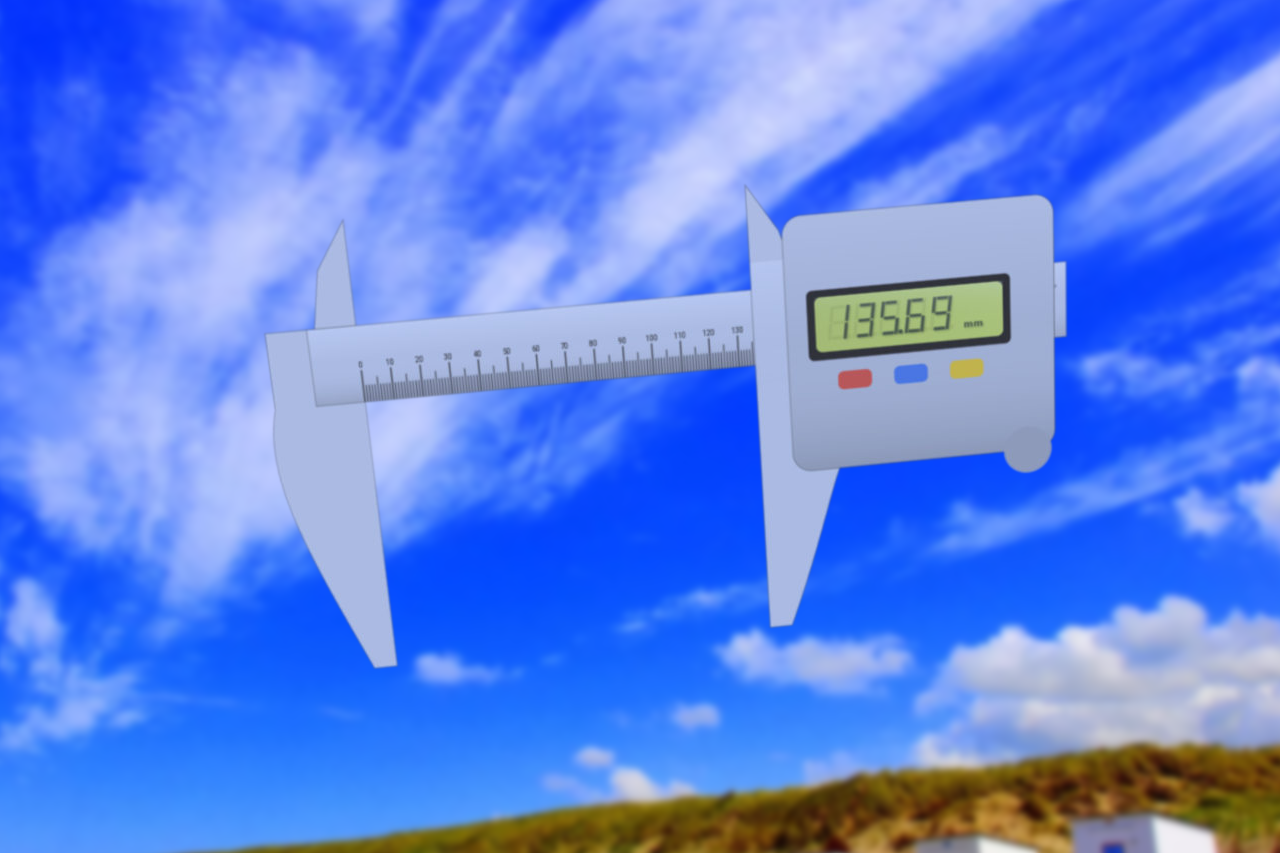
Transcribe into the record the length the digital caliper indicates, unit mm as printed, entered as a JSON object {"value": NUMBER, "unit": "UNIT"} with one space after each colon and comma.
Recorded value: {"value": 135.69, "unit": "mm"}
